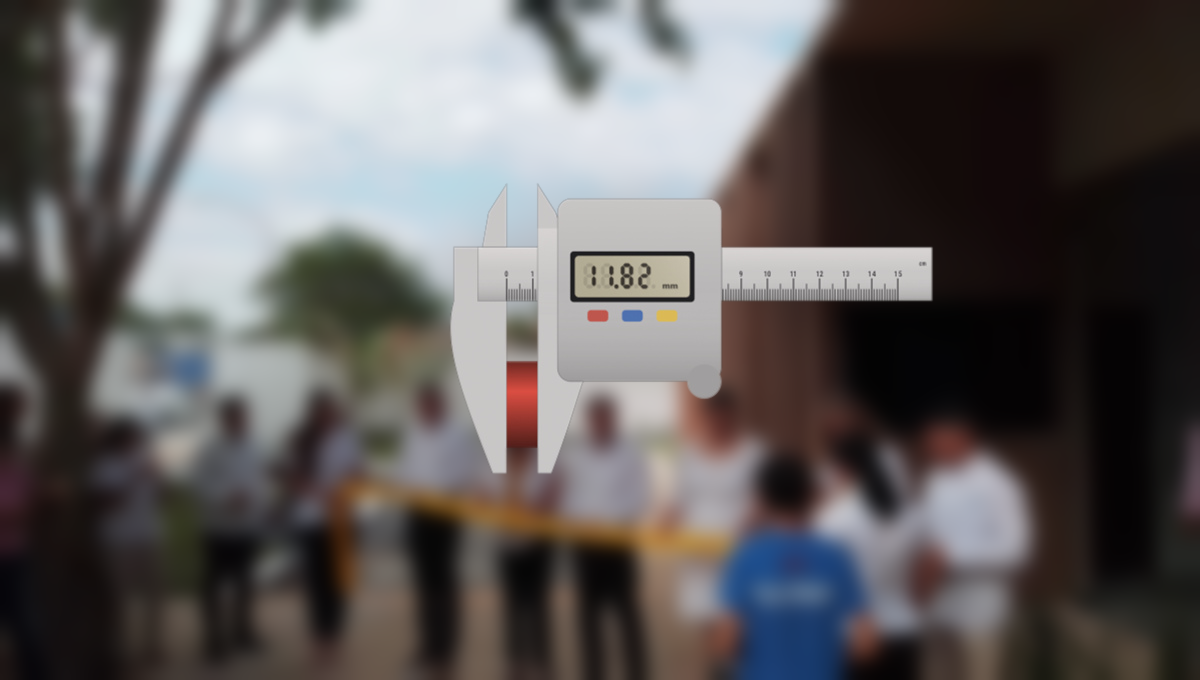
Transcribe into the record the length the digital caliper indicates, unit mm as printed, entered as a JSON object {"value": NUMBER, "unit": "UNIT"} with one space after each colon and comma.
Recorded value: {"value": 11.82, "unit": "mm"}
